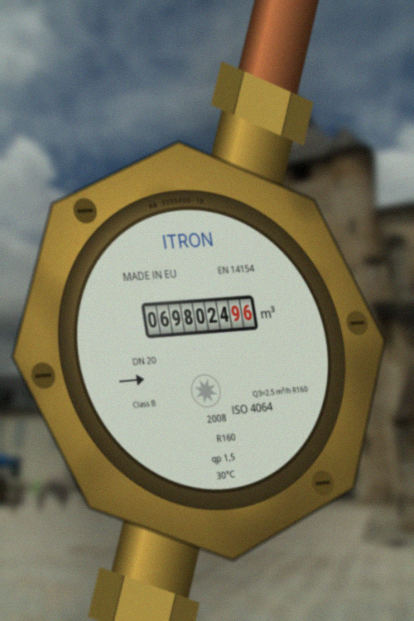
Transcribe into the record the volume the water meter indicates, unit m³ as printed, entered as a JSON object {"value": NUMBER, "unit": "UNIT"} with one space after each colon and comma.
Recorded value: {"value": 698024.96, "unit": "m³"}
